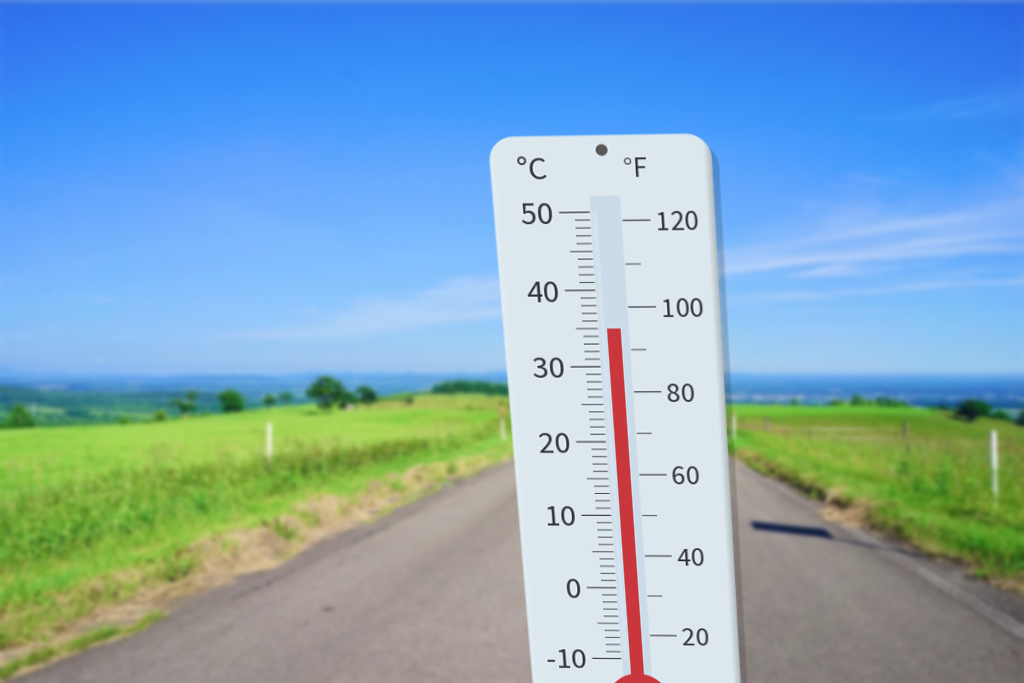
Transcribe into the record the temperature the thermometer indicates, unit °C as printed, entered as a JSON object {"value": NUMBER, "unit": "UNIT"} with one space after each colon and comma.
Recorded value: {"value": 35, "unit": "°C"}
